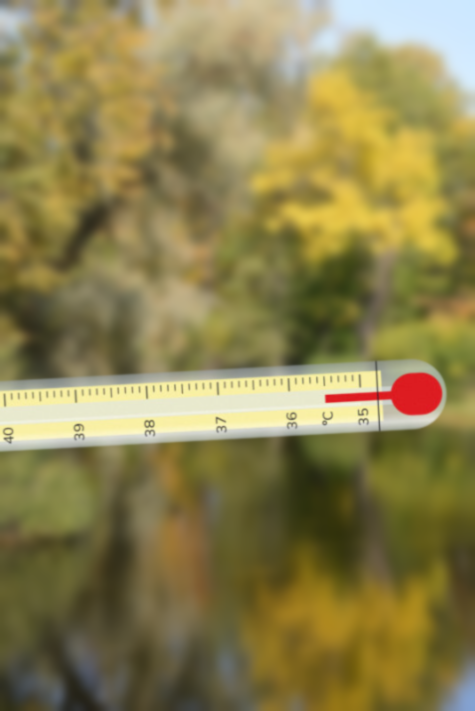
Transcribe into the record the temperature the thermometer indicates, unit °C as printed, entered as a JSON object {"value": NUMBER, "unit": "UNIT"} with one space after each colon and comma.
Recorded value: {"value": 35.5, "unit": "°C"}
